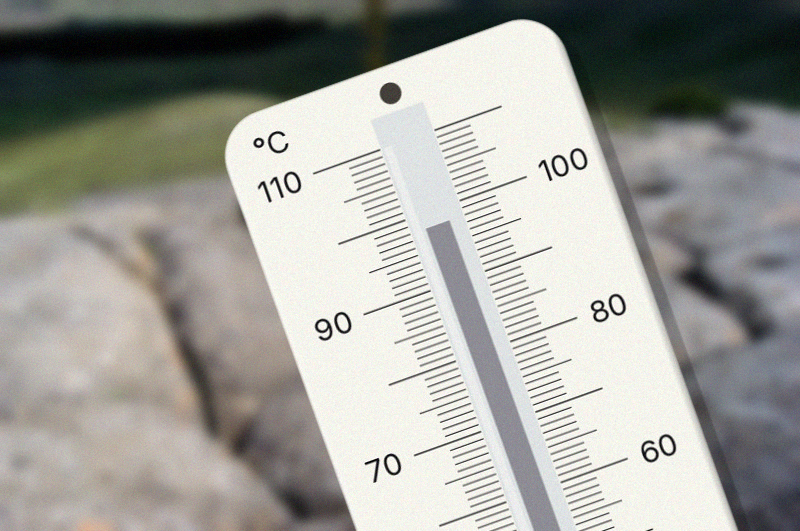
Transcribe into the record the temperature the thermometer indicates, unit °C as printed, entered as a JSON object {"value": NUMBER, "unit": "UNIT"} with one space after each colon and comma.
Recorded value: {"value": 98, "unit": "°C"}
